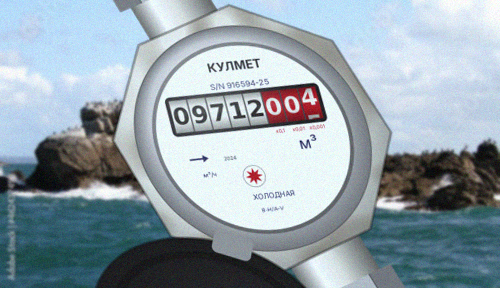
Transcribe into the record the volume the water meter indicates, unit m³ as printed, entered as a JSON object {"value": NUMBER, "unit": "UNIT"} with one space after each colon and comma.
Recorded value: {"value": 9712.004, "unit": "m³"}
